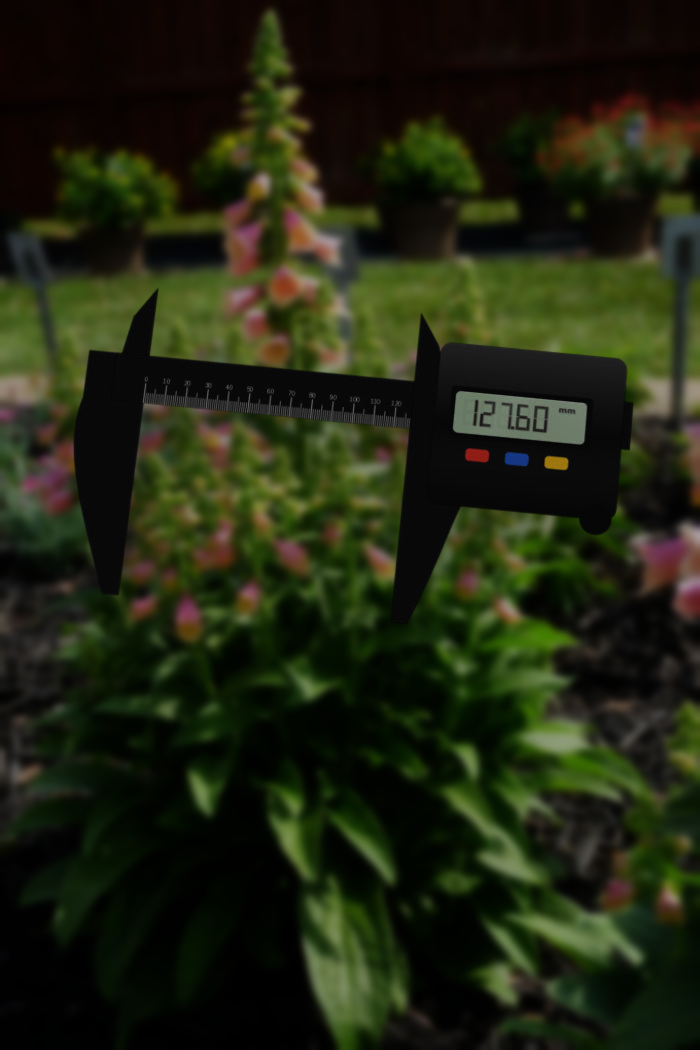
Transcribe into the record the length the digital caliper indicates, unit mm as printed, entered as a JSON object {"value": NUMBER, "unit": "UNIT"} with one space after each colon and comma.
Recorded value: {"value": 127.60, "unit": "mm"}
